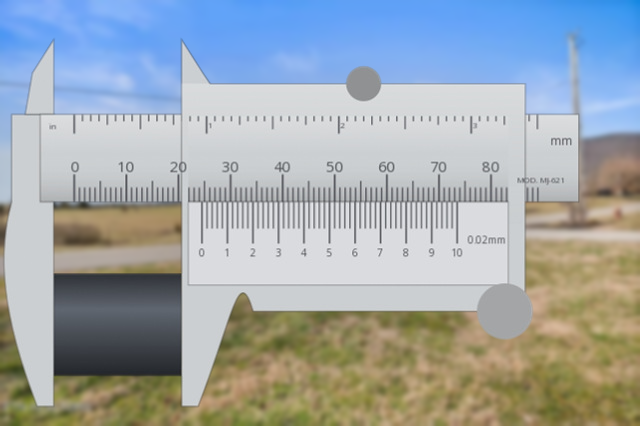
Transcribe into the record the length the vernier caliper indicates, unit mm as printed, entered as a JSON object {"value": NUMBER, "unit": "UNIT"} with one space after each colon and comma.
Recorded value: {"value": 24.5, "unit": "mm"}
